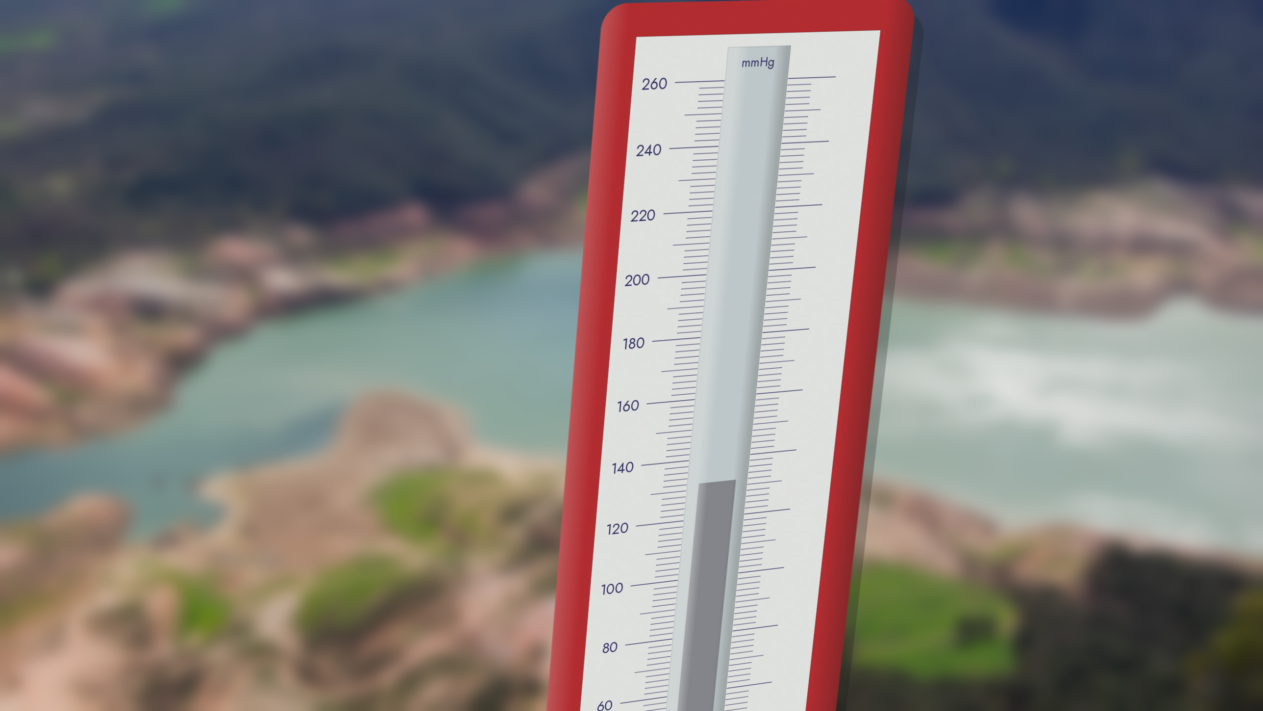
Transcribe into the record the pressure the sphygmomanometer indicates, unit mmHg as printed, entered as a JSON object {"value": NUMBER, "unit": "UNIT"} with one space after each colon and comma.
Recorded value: {"value": 132, "unit": "mmHg"}
